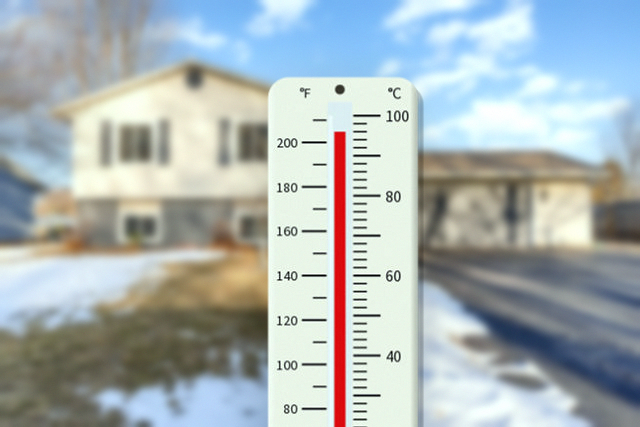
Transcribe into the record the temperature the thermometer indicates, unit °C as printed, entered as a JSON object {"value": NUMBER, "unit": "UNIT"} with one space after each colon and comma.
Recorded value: {"value": 96, "unit": "°C"}
